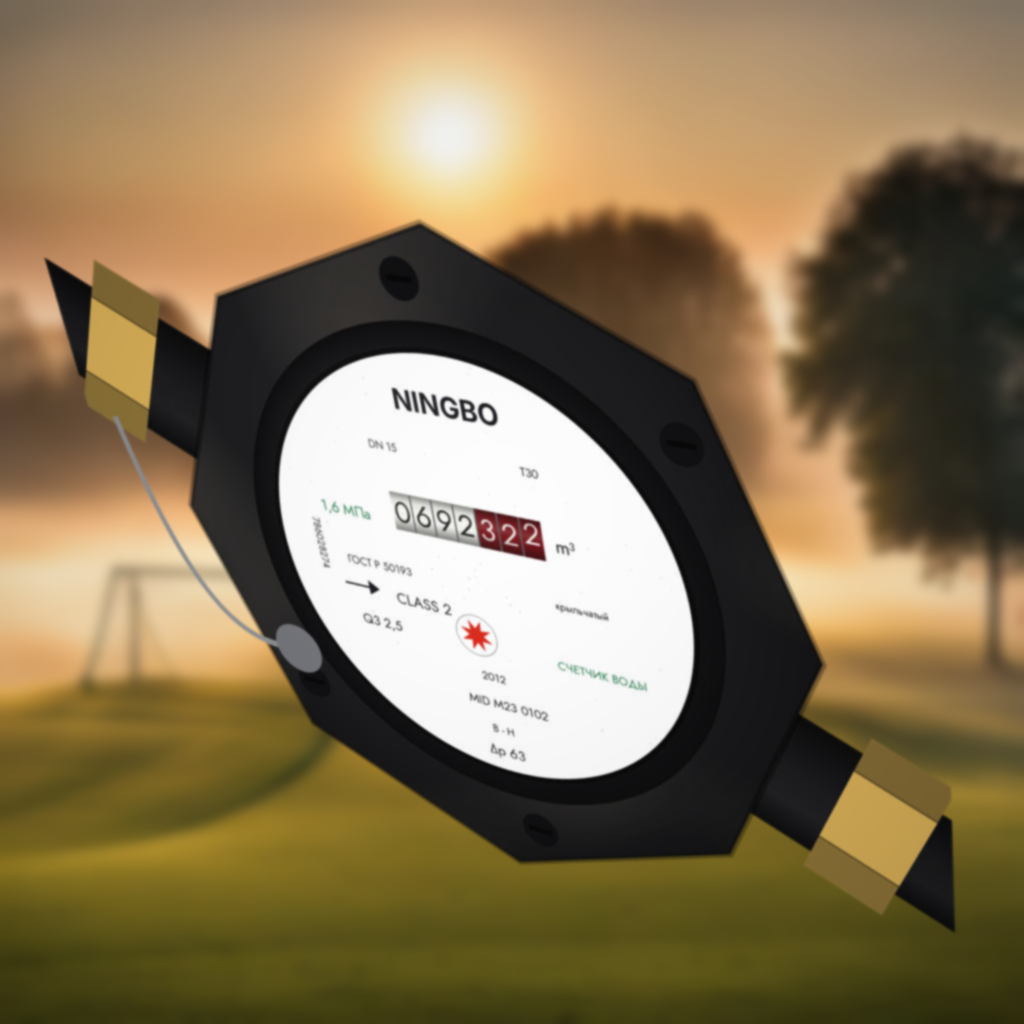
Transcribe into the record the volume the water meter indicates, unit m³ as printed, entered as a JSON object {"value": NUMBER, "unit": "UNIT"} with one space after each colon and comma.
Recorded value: {"value": 692.322, "unit": "m³"}
